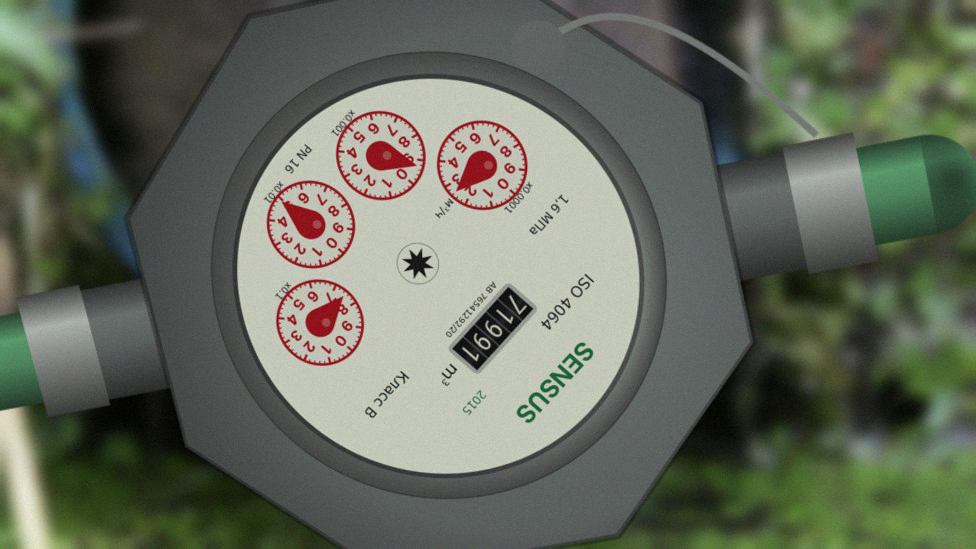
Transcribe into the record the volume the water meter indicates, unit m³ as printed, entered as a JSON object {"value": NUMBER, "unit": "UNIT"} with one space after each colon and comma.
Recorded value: {"value": 71991.7492, "unit": "m³"}
